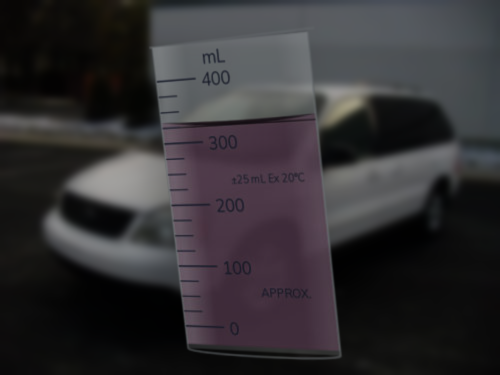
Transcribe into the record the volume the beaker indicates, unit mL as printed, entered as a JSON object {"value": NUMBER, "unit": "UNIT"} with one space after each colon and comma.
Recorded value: {"value": 325, "unit": "mL"}
